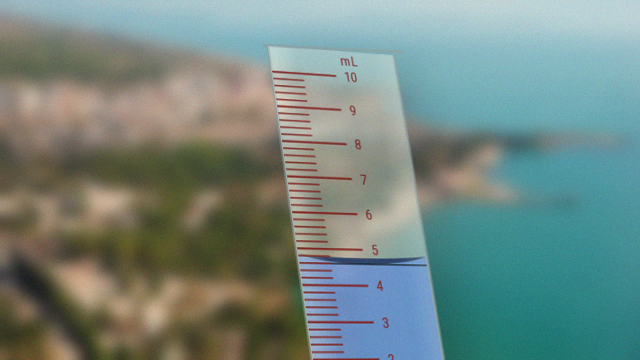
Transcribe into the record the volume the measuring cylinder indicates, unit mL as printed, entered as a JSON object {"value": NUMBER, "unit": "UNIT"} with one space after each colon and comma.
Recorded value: {"value": 4.6, "unit": "mL"}
